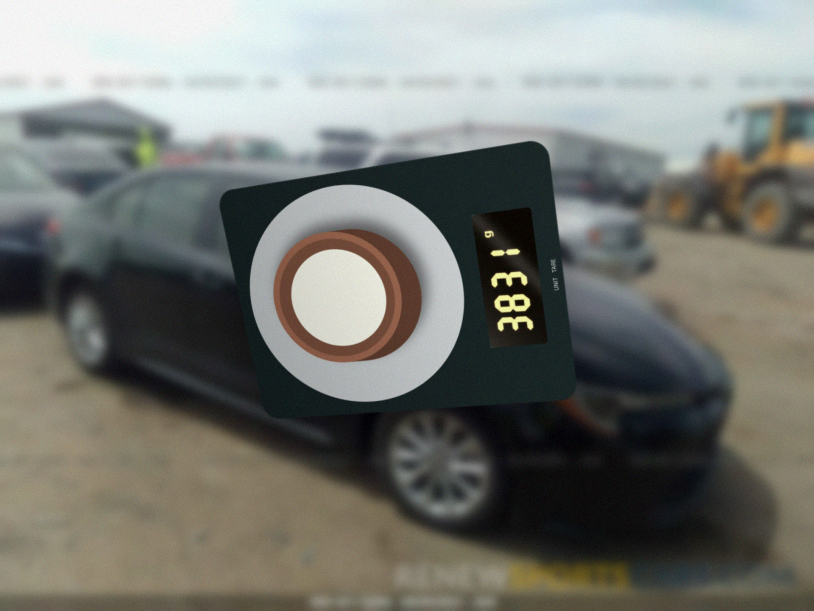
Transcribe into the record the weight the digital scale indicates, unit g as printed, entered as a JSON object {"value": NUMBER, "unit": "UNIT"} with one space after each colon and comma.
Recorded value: {"value": 3831, "unit": "g"}
